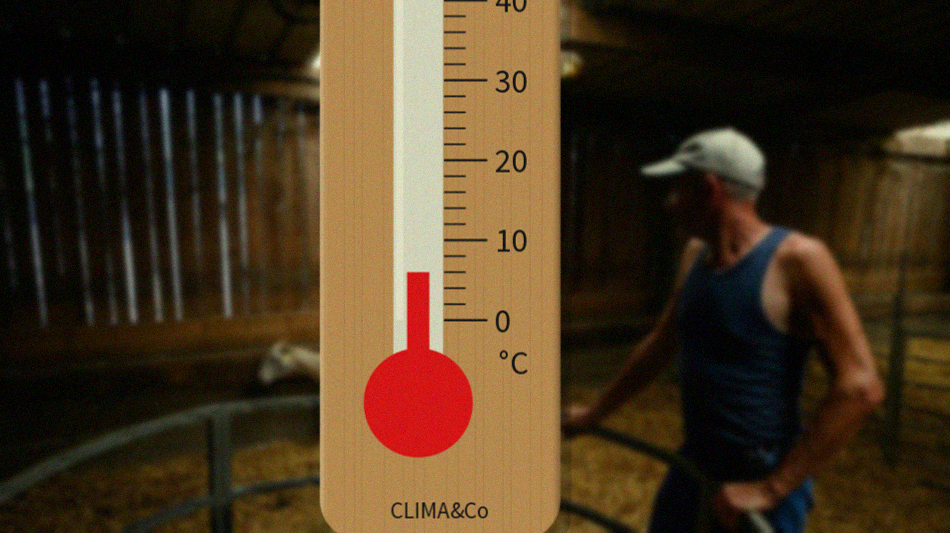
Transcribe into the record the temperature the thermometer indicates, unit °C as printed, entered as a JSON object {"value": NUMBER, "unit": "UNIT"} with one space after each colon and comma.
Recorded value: {"value": 6, "unit": "°C"}
